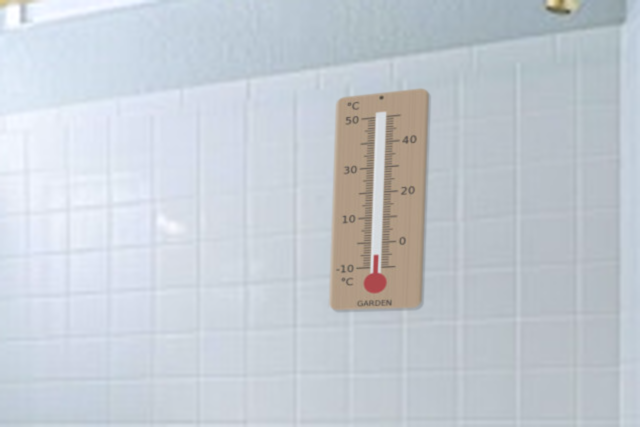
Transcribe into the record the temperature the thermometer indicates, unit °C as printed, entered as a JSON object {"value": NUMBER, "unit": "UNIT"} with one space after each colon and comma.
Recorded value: {"value": -5, "unit": "°C"}
